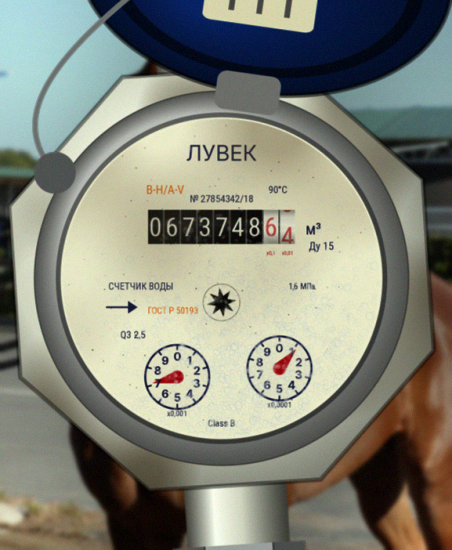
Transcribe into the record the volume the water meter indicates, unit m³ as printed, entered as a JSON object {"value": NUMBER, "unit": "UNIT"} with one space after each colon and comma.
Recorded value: {"value": 673748.6371, "unit": "m³"}
